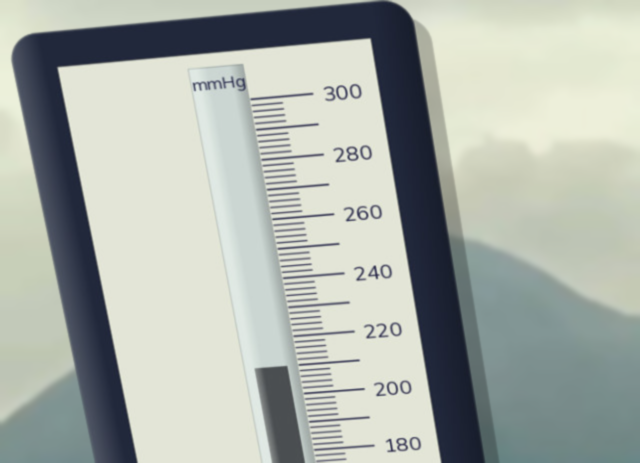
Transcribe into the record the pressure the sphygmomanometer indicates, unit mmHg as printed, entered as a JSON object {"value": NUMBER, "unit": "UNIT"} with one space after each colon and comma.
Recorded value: {"value": 210, "unit": "mmHg"}
